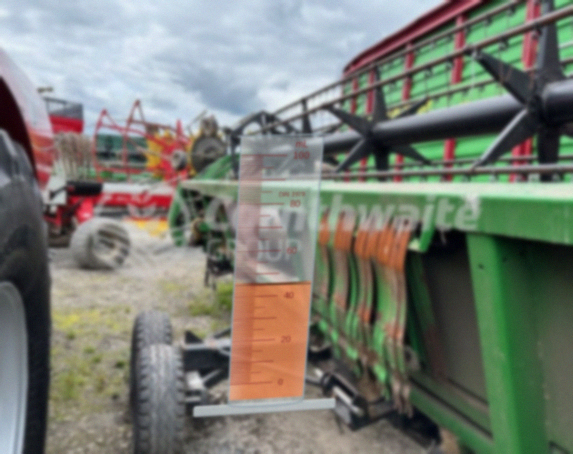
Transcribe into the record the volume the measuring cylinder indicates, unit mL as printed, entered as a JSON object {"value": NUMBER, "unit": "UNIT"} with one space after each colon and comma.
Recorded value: {"value": 45, "unit": "mL"}
